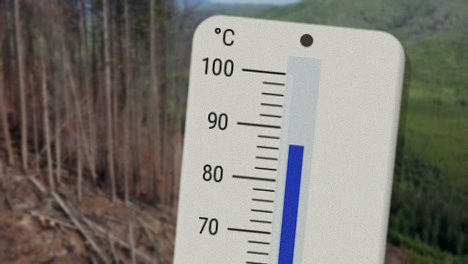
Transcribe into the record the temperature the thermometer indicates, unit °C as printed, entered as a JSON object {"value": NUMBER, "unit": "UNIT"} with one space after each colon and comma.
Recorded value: {"value": 87, "unit": "°C"}
